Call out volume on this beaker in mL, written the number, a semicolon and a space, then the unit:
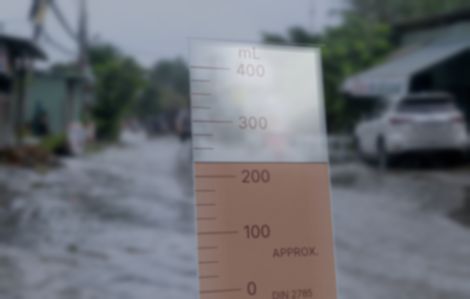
225; mL
